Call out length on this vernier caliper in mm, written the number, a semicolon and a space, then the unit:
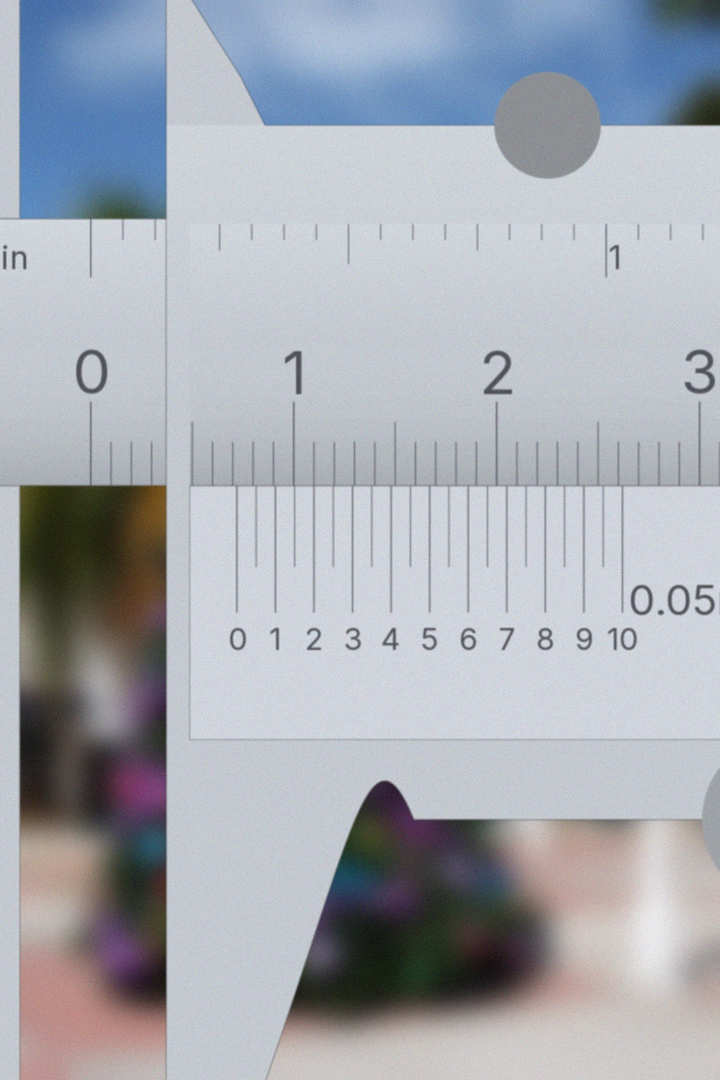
7.2; mm
